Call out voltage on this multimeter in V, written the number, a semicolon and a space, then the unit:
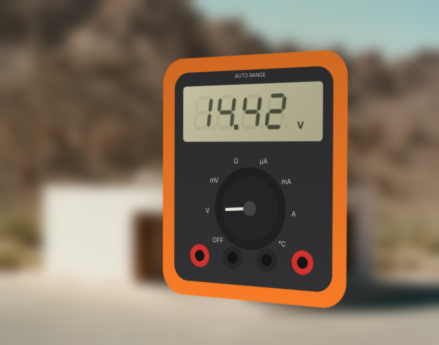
14.42; V
